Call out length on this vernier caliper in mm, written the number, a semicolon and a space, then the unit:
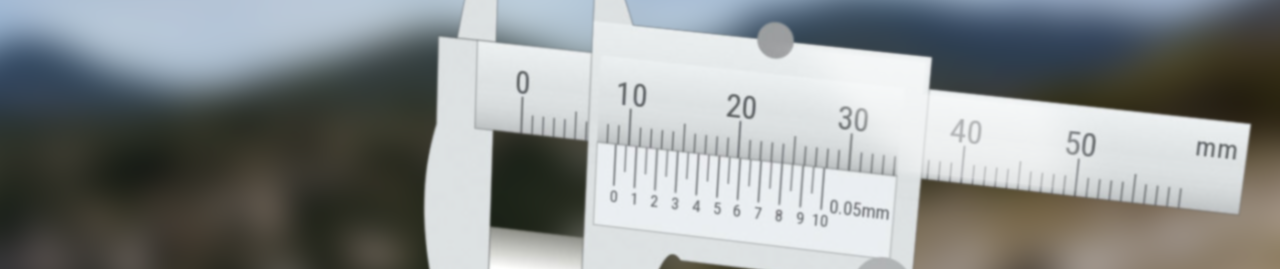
8.8; mm
